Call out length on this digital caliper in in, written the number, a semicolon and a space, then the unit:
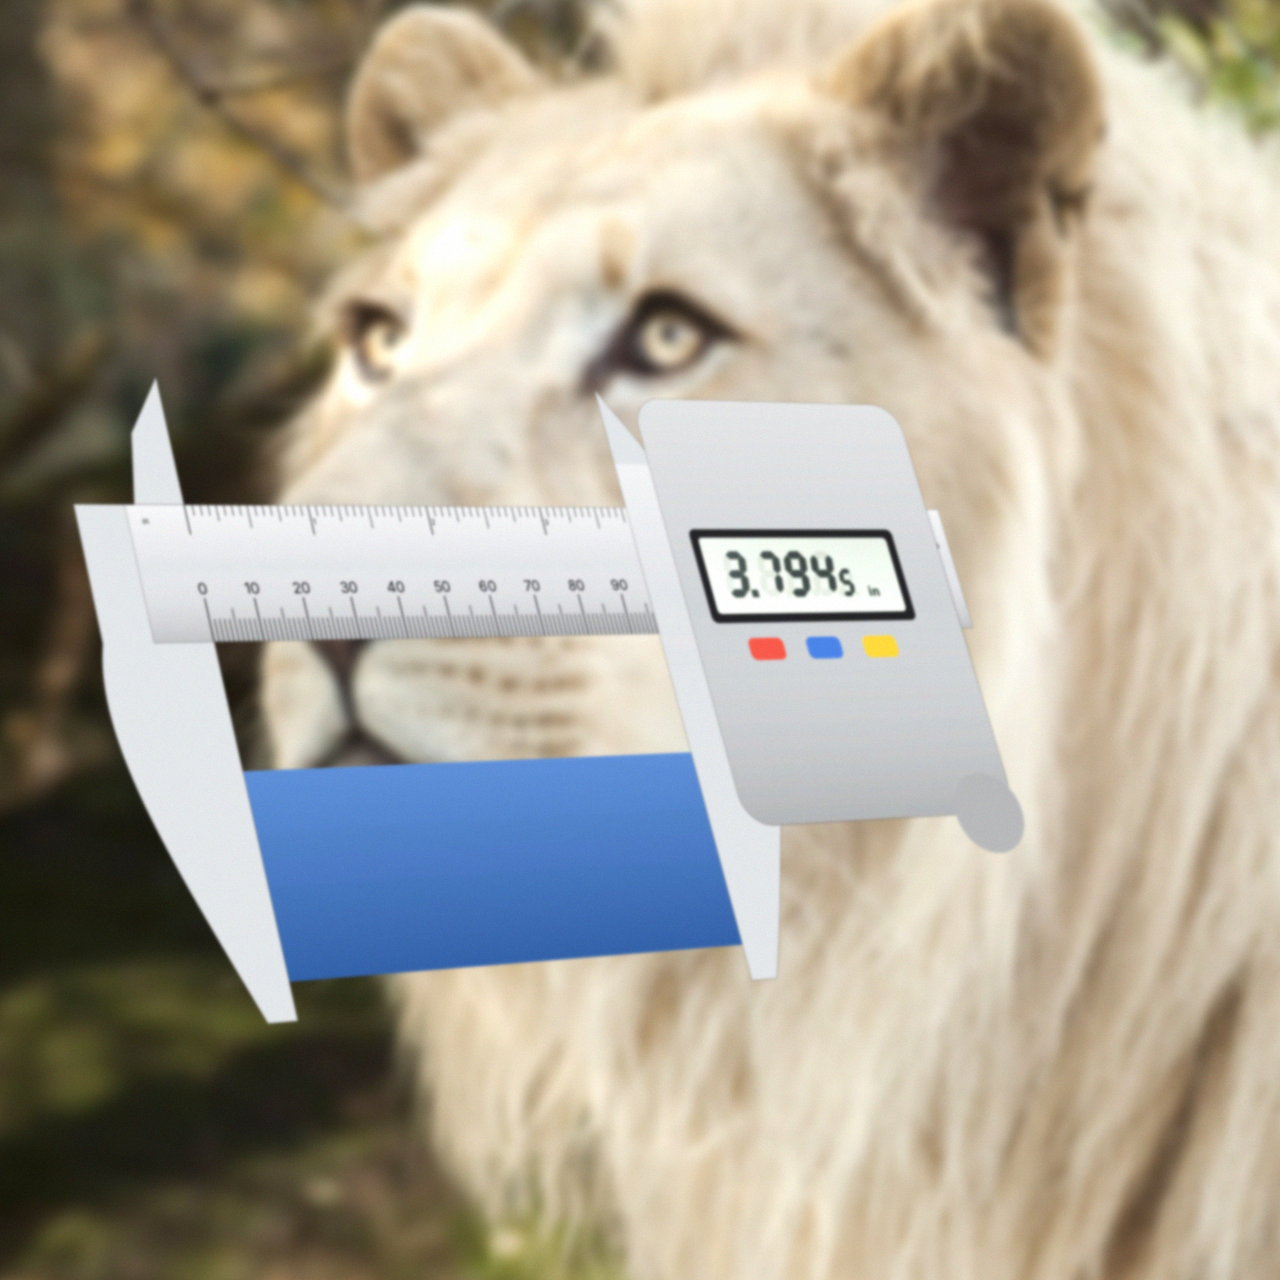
3.7945; in
